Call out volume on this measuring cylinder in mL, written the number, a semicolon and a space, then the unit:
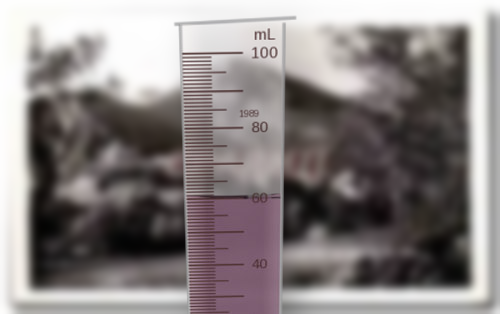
60; mL
